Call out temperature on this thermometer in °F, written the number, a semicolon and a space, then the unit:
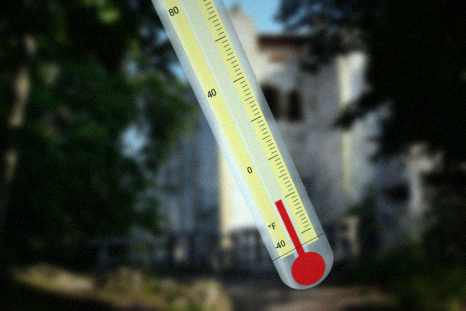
-20; °F
